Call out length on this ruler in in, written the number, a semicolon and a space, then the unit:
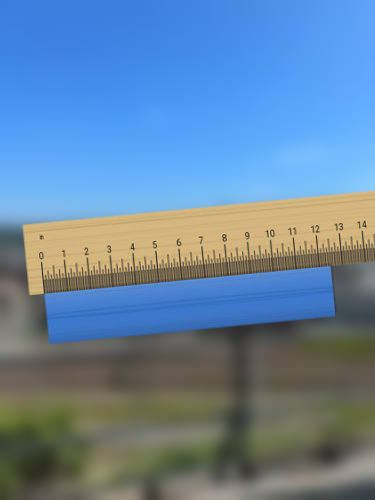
12.5; in
